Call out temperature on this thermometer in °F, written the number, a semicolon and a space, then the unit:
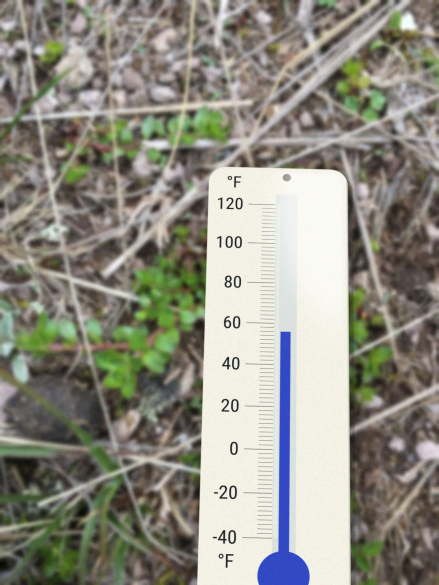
56; °F
